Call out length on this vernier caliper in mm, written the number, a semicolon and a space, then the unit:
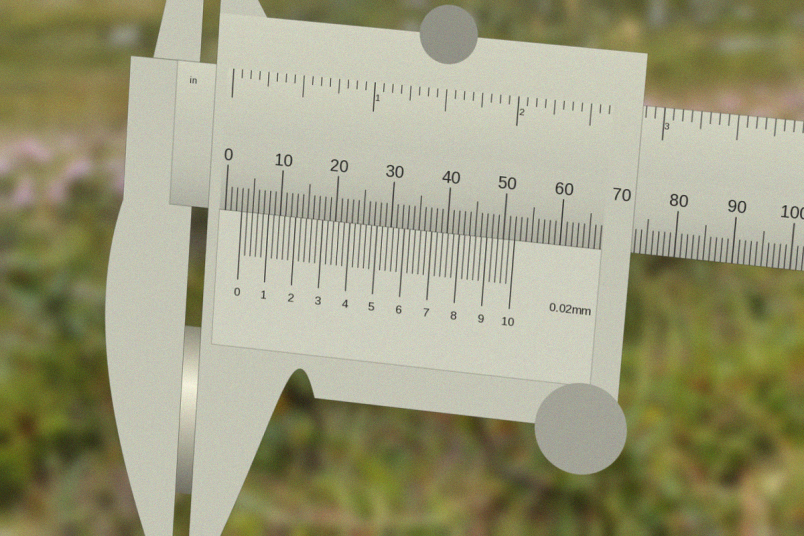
3.0; mm
